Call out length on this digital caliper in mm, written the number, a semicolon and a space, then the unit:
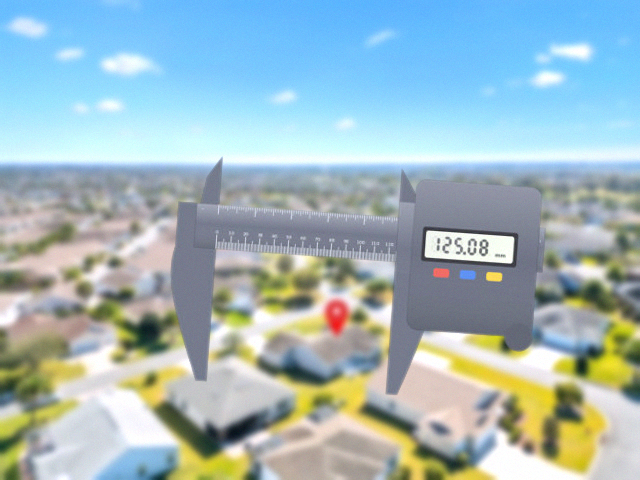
125.08; mm
